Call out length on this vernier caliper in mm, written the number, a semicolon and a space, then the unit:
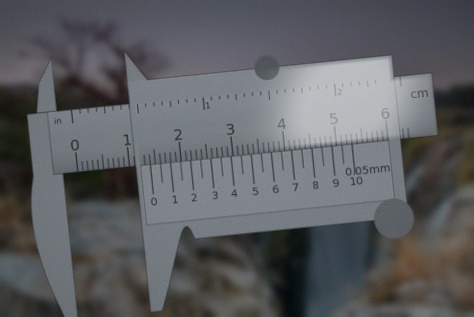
14.0; mm
